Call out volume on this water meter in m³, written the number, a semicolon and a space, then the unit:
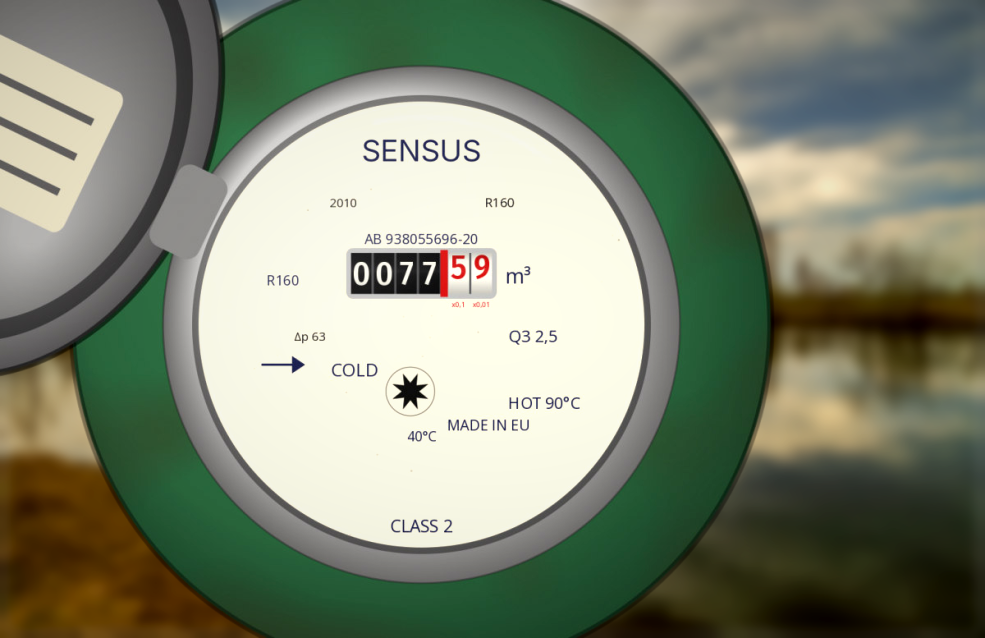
77.59; m³
